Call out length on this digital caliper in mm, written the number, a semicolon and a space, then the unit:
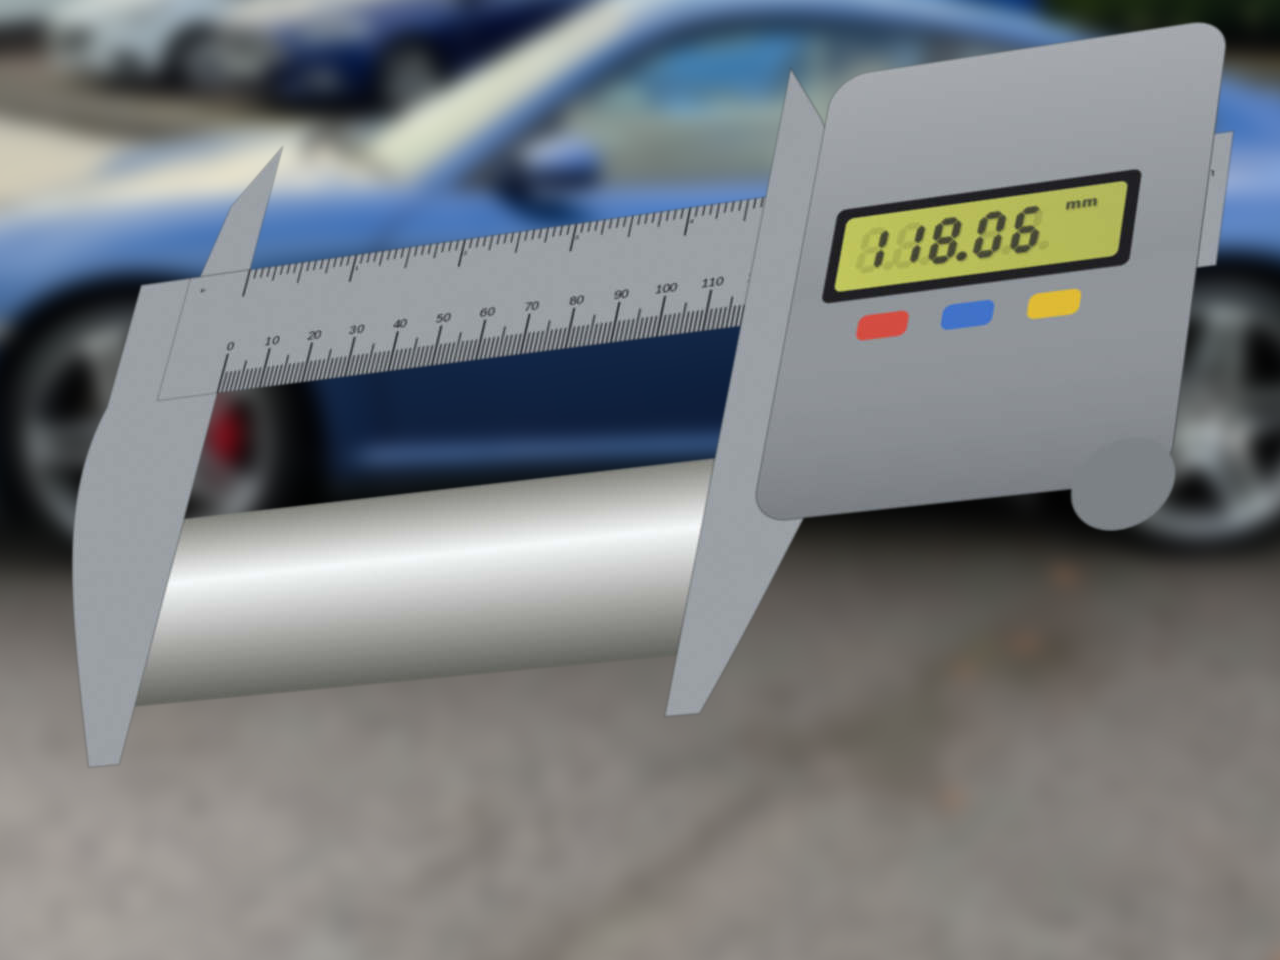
118.06; mm
